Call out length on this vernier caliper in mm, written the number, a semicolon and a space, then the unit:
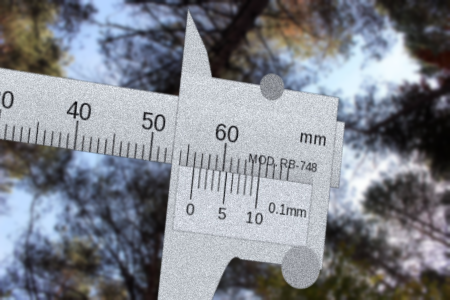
56.0; mm
